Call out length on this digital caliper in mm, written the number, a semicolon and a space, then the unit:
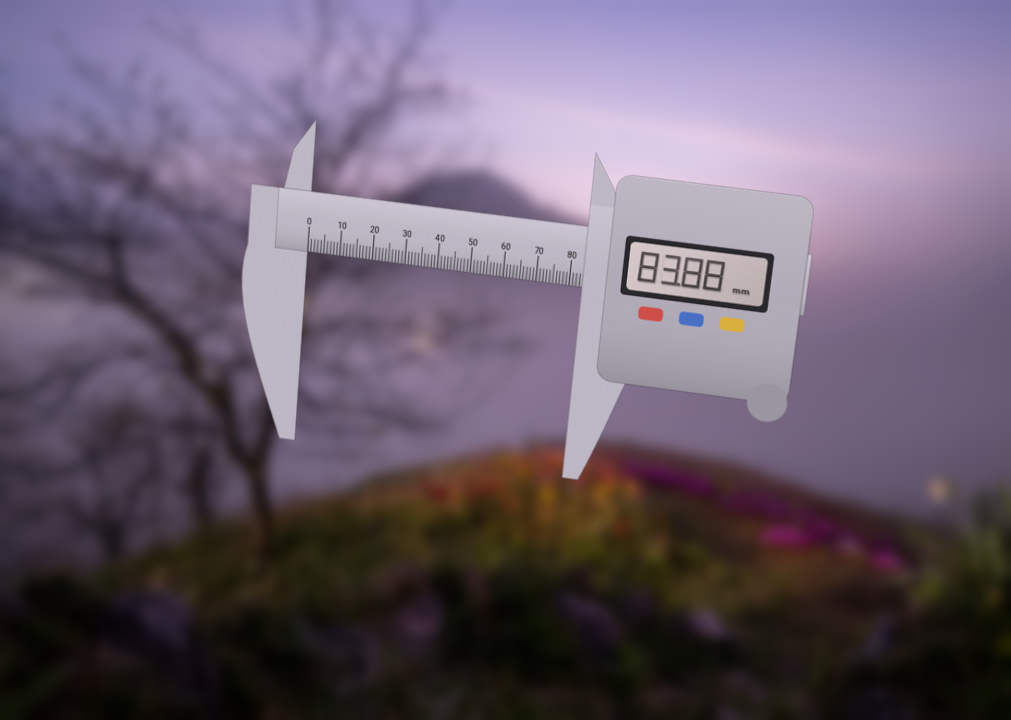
83.88; mm
